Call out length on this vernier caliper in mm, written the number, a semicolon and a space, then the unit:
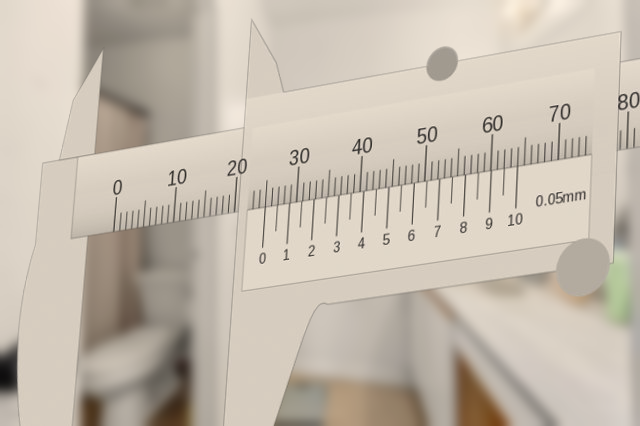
25.0; mm
